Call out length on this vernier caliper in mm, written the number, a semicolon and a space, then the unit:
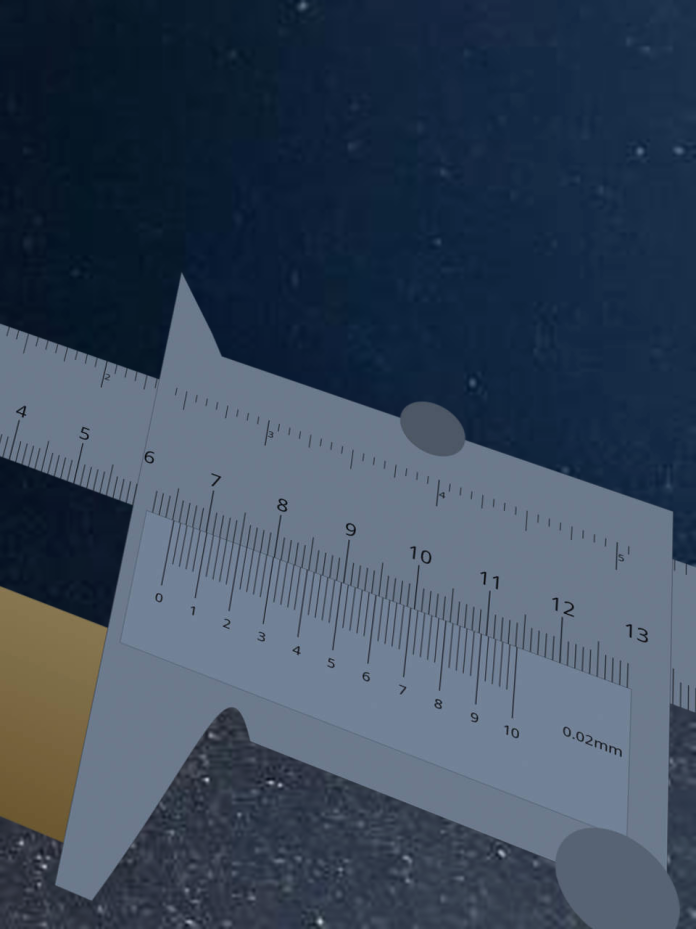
65.2; mm
